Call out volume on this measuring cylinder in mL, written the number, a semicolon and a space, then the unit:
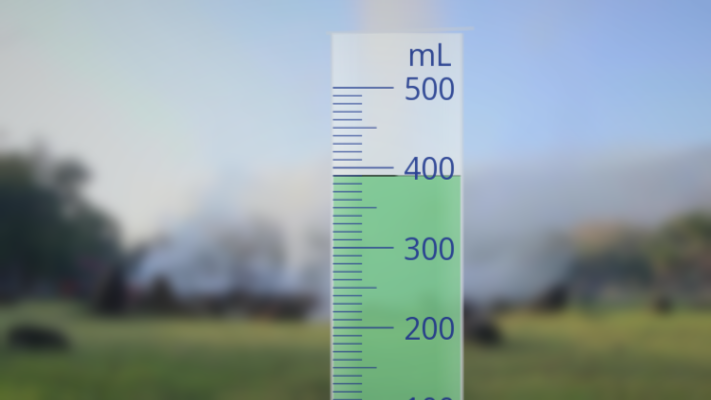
390; mL
